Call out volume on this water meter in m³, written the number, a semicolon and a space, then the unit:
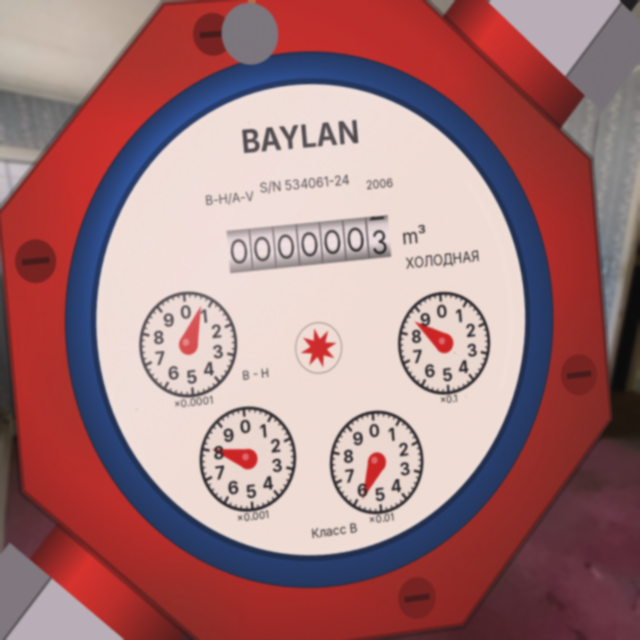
2.8580; m³
